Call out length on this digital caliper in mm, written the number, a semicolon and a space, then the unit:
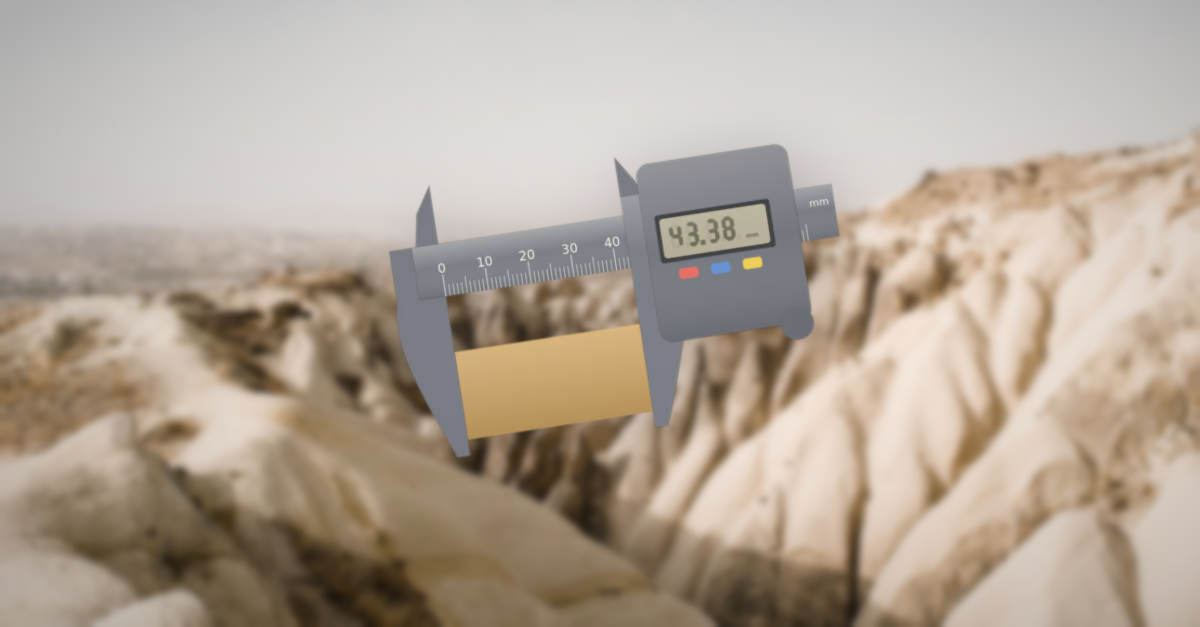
43.38; mm
